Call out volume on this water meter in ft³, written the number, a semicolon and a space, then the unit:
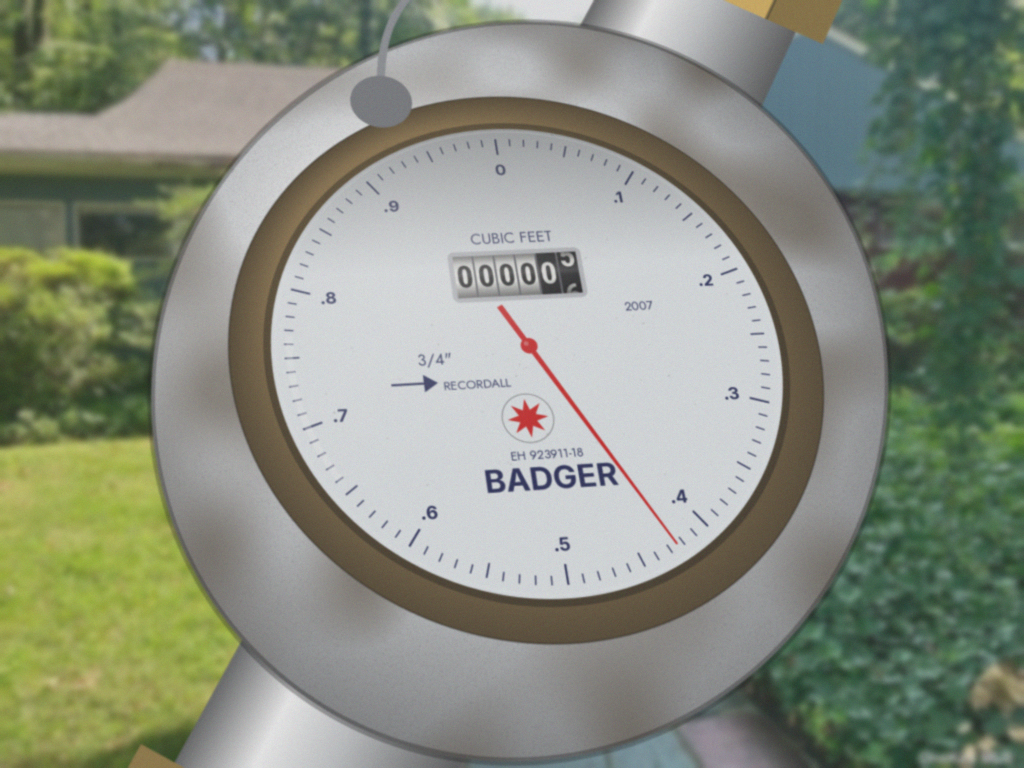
5.42; ft³
